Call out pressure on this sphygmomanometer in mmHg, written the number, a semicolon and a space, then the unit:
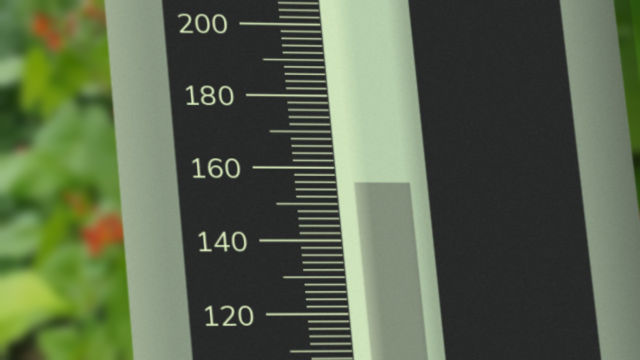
156; mmHg
